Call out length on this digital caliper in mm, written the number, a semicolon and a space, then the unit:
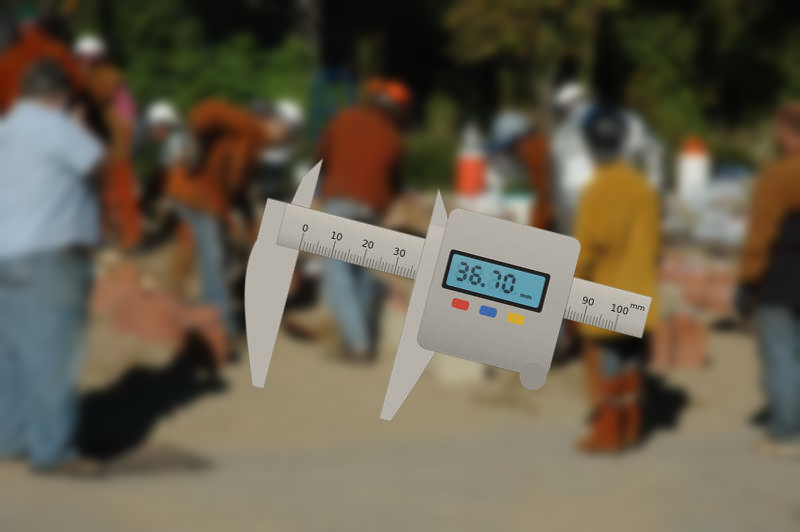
36.70; mm
